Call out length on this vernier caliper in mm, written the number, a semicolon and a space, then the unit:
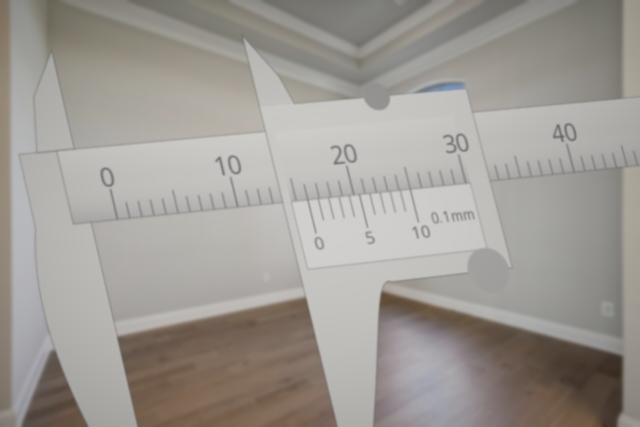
16.0; mm
